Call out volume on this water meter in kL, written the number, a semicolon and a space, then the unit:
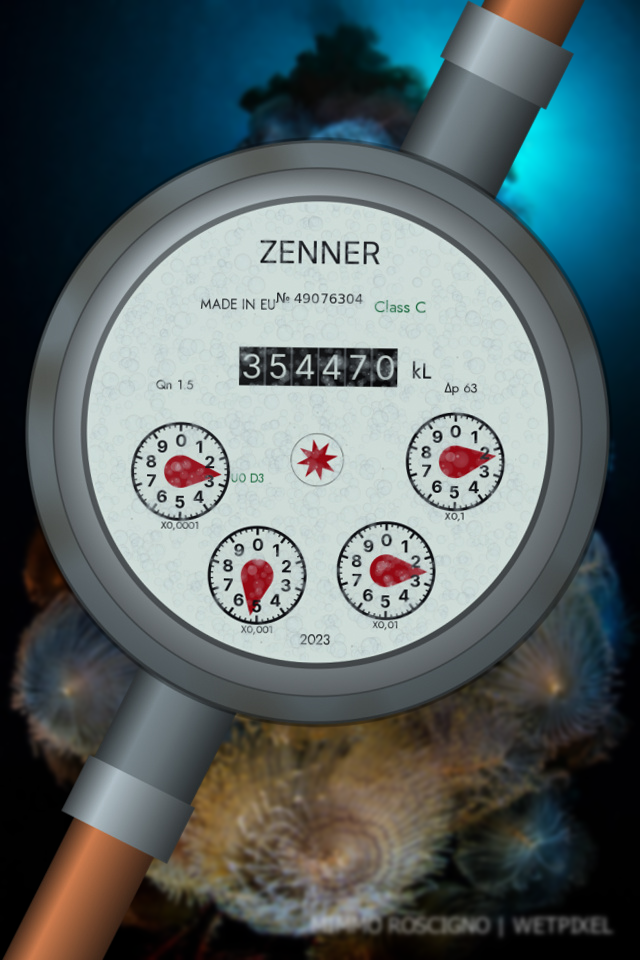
354470.2252; kL
